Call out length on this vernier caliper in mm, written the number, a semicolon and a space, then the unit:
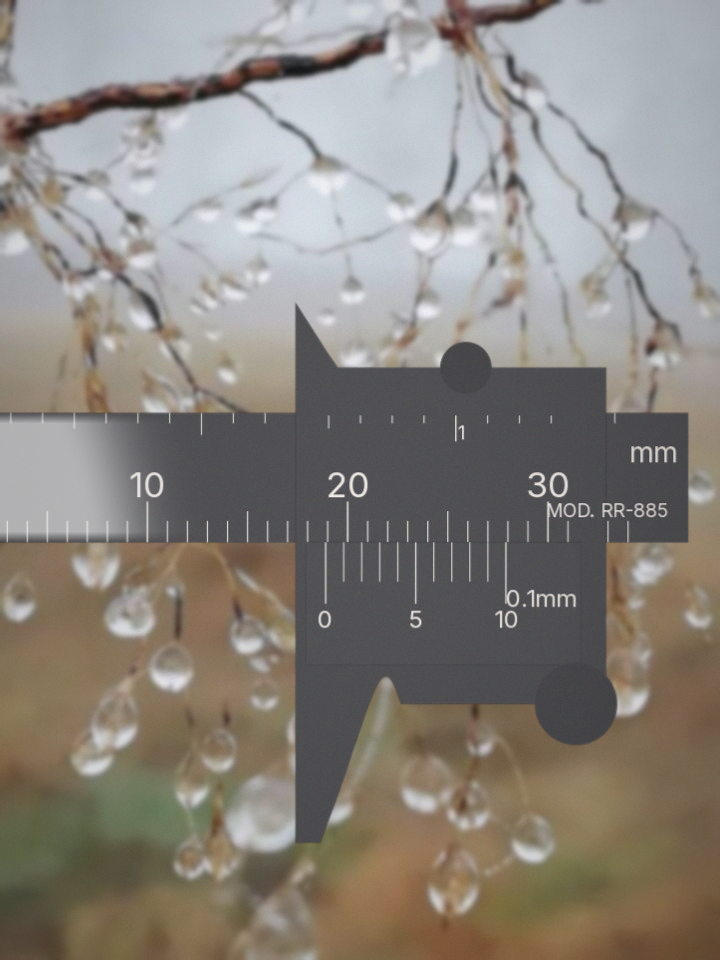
18.9; mm
